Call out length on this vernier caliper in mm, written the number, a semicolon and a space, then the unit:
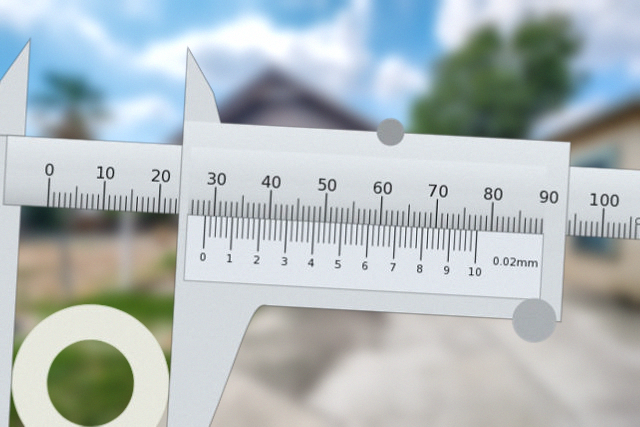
28.4; mm
